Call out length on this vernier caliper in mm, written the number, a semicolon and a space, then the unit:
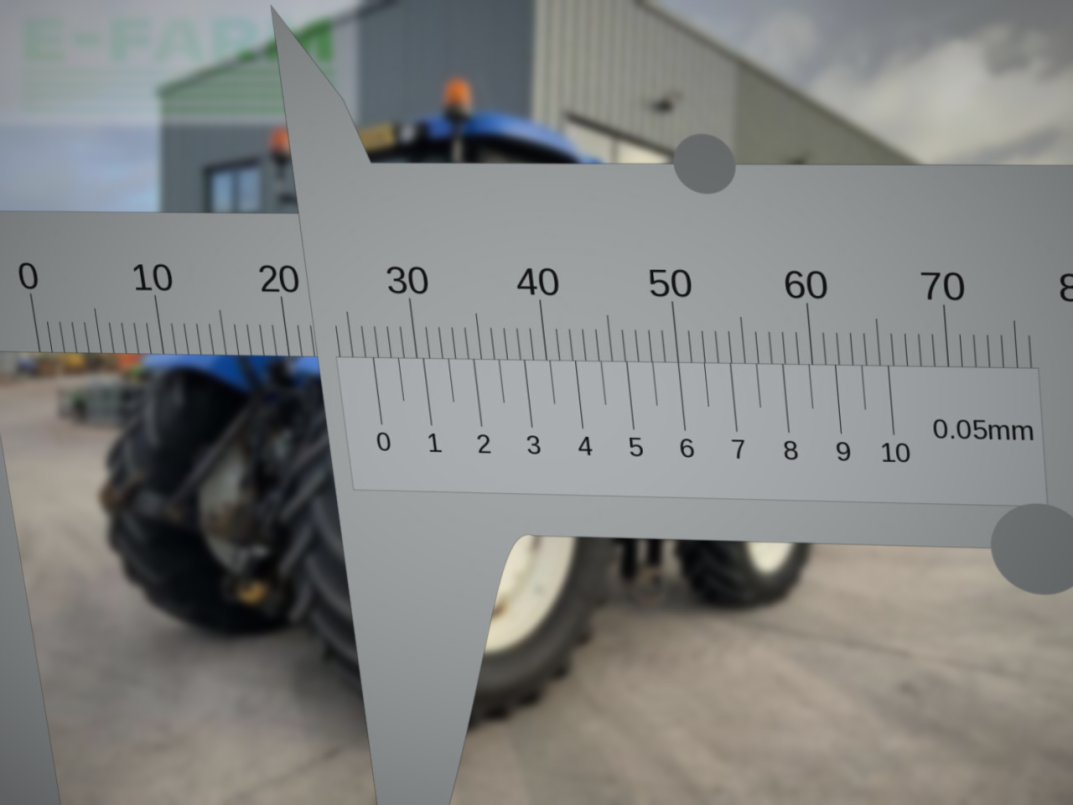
26.6; mm
